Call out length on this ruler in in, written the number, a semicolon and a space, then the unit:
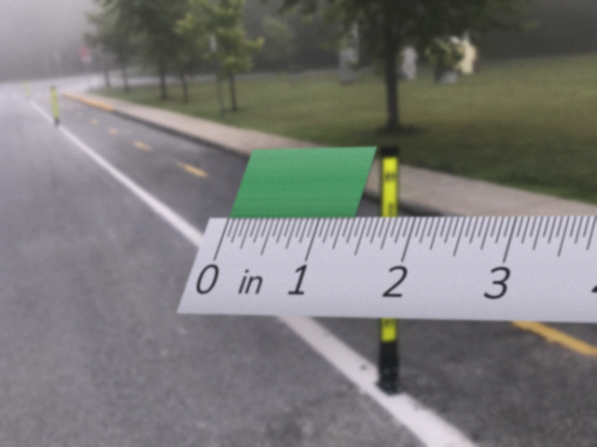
1.375; in
